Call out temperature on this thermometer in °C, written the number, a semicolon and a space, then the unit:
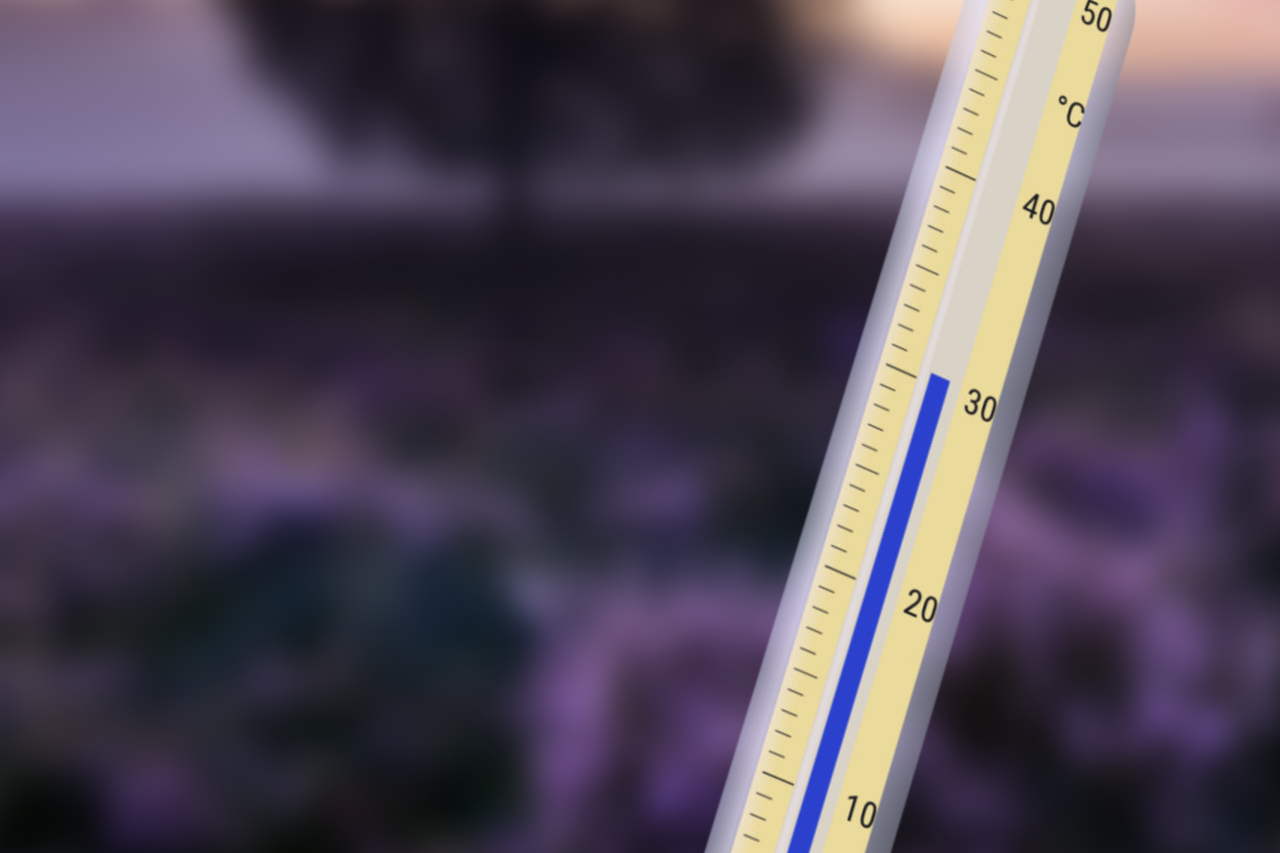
30.5; °C
